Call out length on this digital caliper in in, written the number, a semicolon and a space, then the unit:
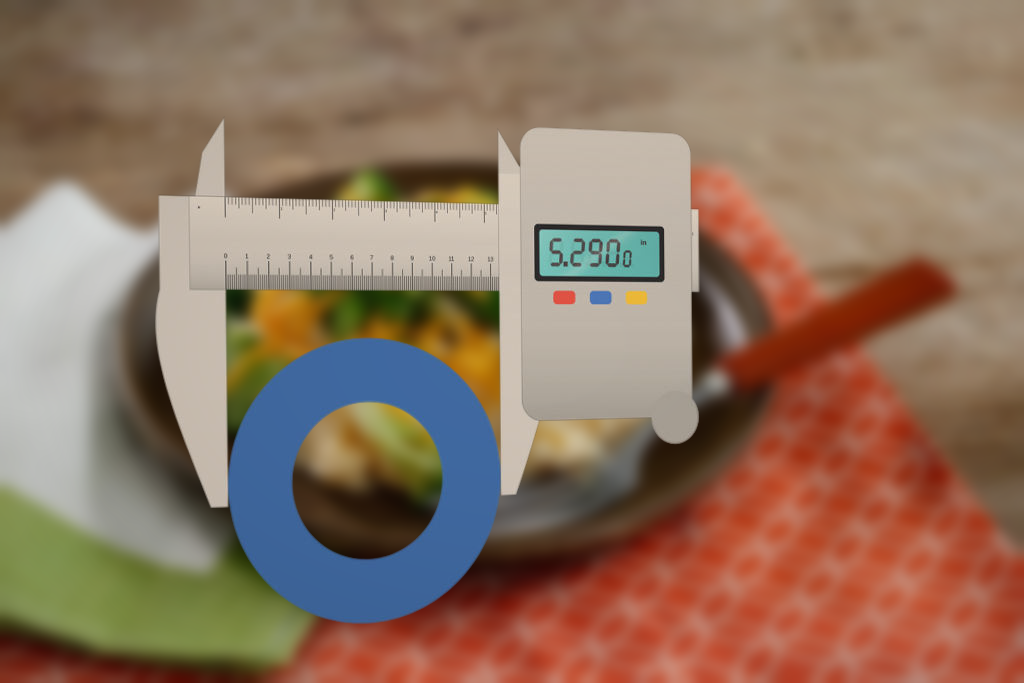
5.2900; in
